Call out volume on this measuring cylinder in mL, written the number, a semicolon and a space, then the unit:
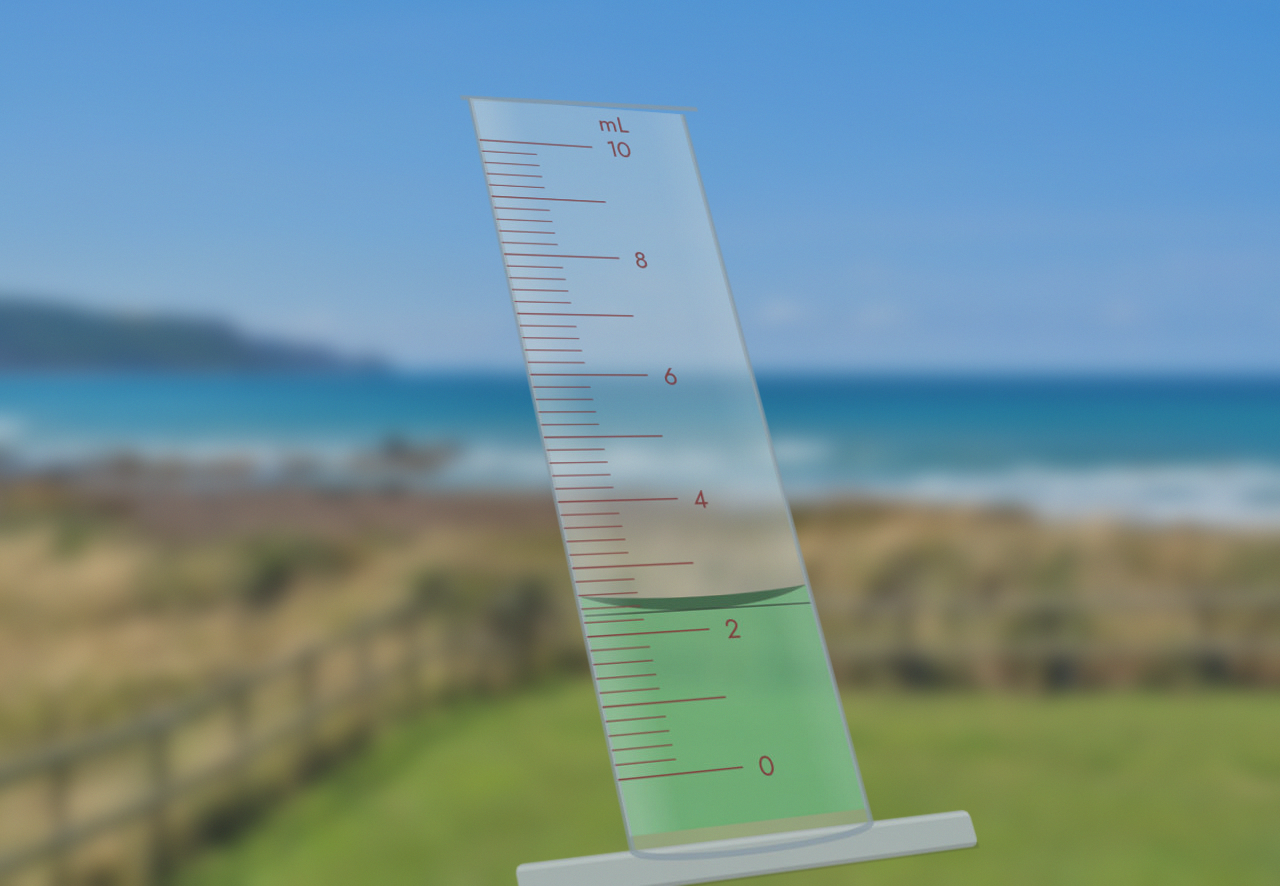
2.3; mL
